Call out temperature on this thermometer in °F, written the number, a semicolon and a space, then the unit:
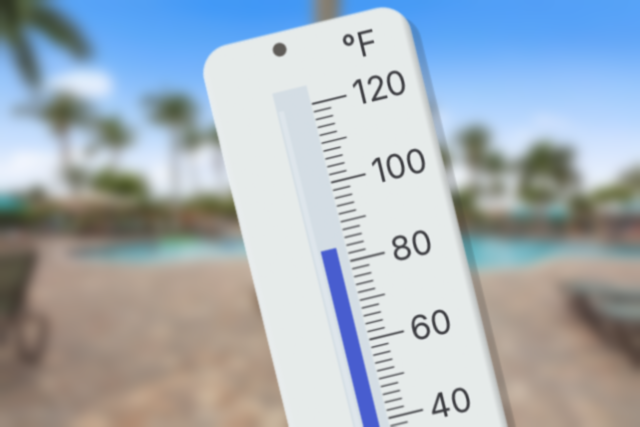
84; °F
